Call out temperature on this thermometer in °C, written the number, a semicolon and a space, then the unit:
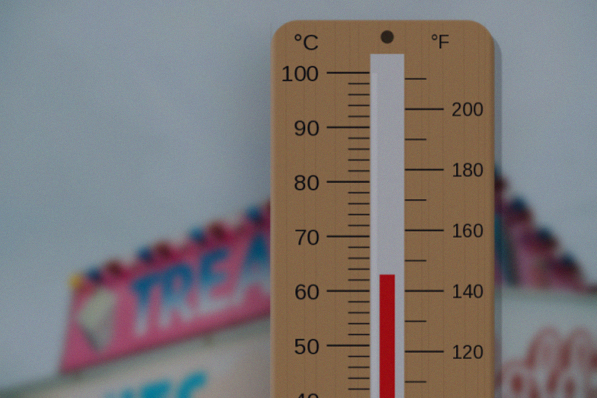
63; °C
